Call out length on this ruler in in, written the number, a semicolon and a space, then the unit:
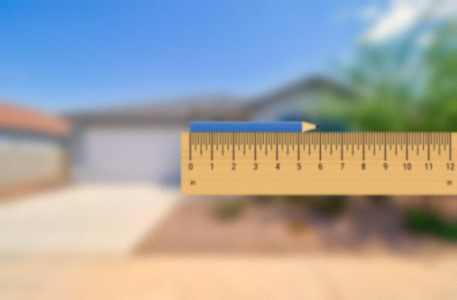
6; in
